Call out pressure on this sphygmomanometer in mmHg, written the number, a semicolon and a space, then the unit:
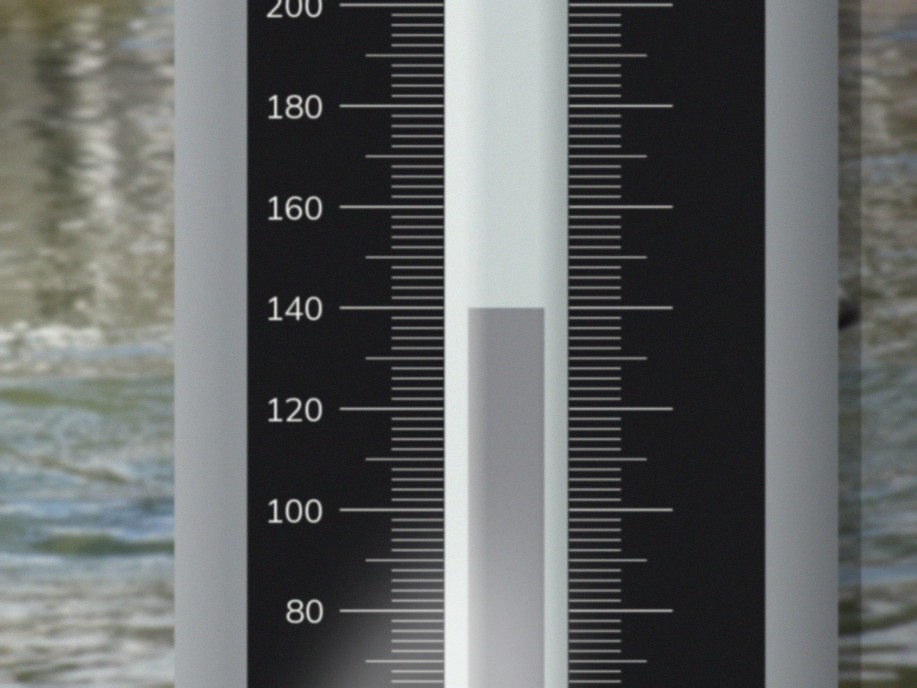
140; mmHg
